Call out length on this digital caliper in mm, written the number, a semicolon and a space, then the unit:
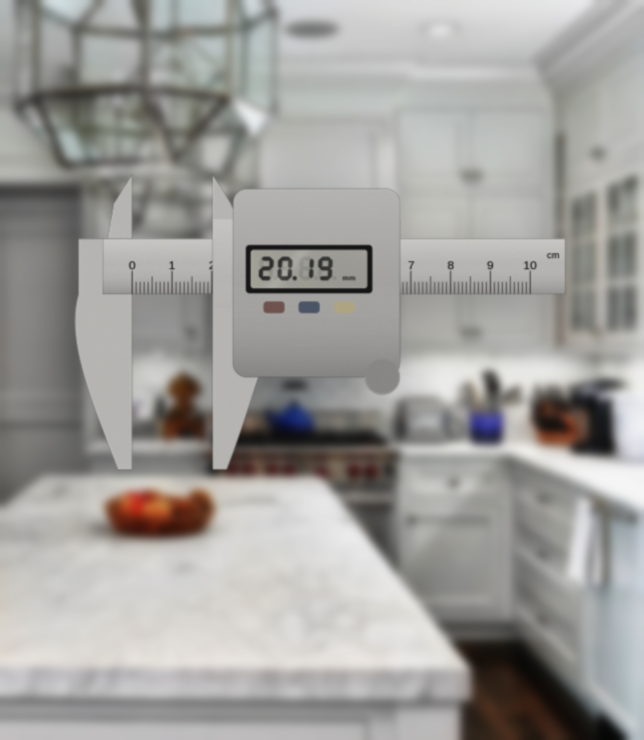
20.19; mm
